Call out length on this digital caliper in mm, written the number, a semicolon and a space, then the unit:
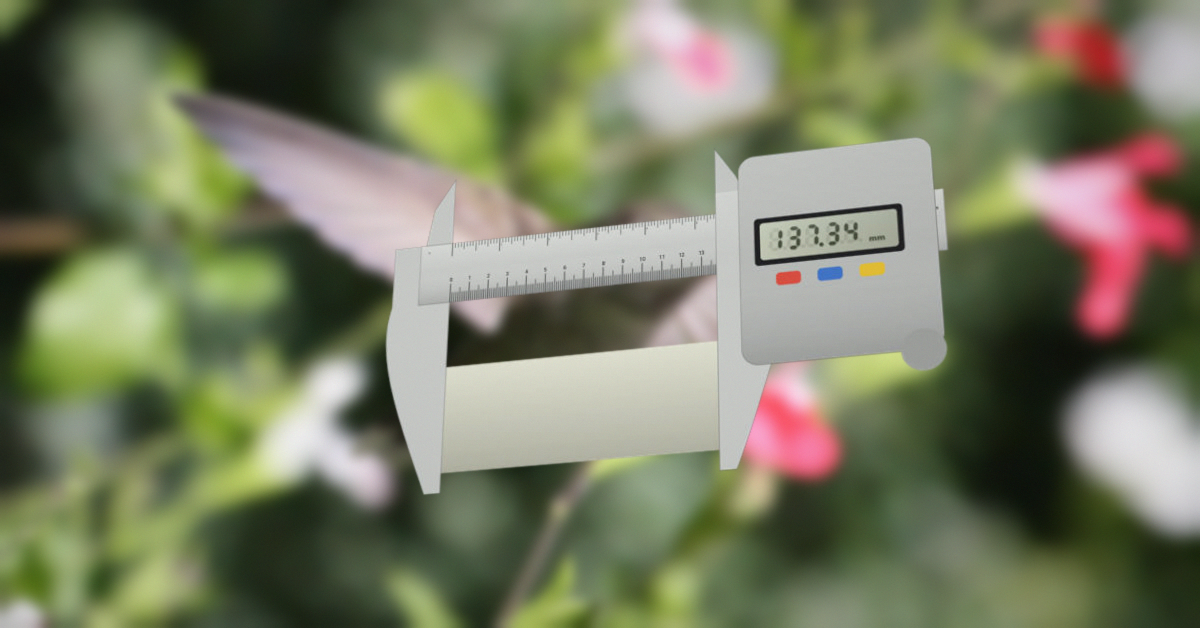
137.34; mm
